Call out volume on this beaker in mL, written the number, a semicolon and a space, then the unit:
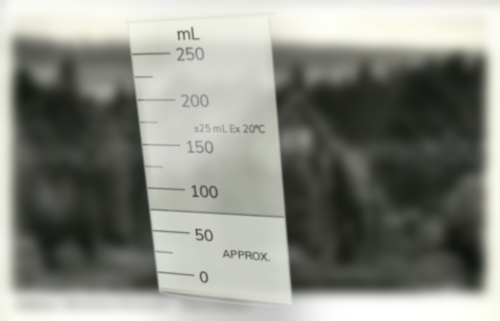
75; mL
